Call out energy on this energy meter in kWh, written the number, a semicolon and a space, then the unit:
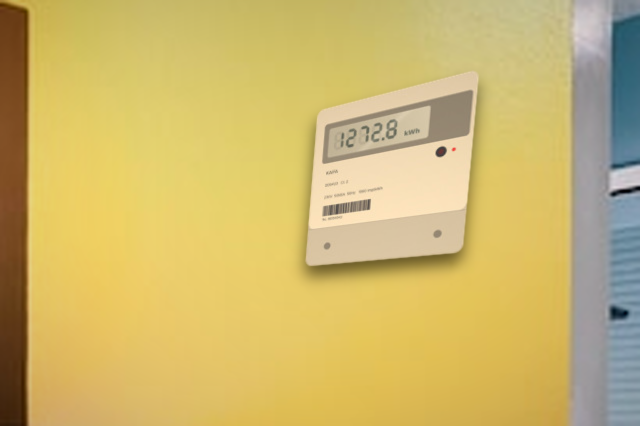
1272.8; kWh
